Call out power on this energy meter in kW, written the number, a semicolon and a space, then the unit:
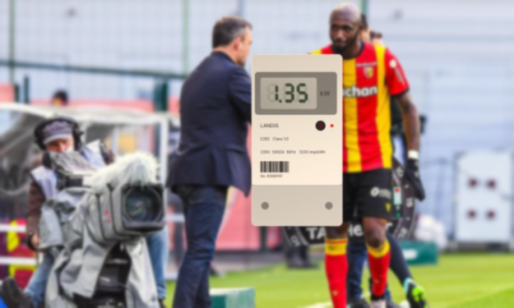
1.35; kW
